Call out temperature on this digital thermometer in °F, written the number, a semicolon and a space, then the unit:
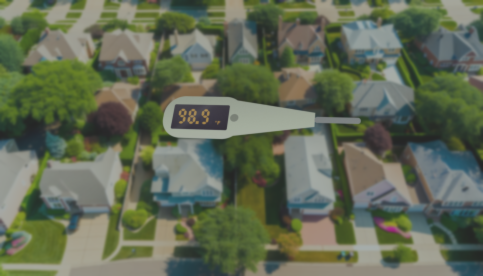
98.9; °F
